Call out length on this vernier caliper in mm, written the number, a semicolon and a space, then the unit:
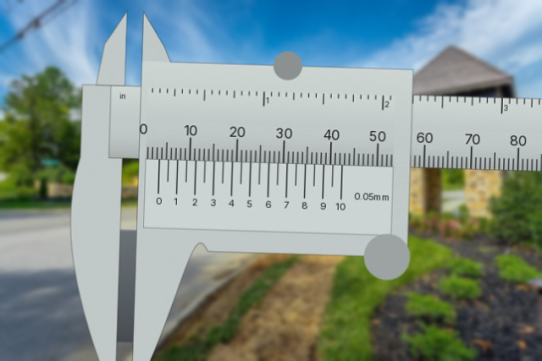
3.5; mm
